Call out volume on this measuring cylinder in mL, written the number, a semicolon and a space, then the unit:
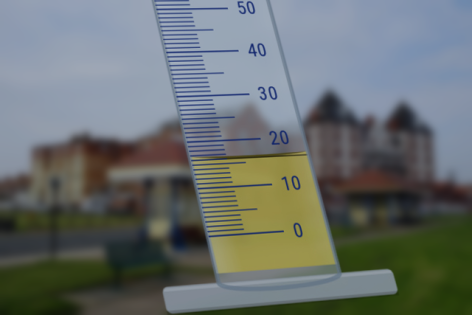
16; mL
